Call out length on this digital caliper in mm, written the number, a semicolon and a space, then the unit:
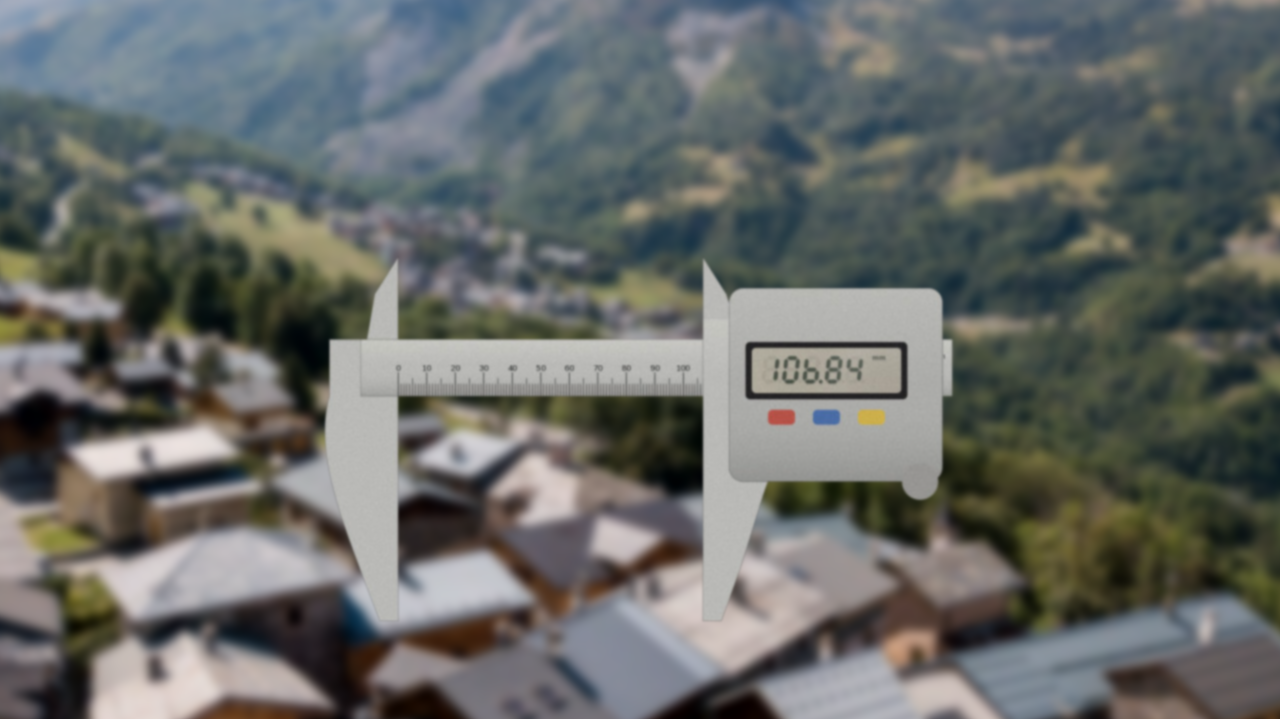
106.84; mm
